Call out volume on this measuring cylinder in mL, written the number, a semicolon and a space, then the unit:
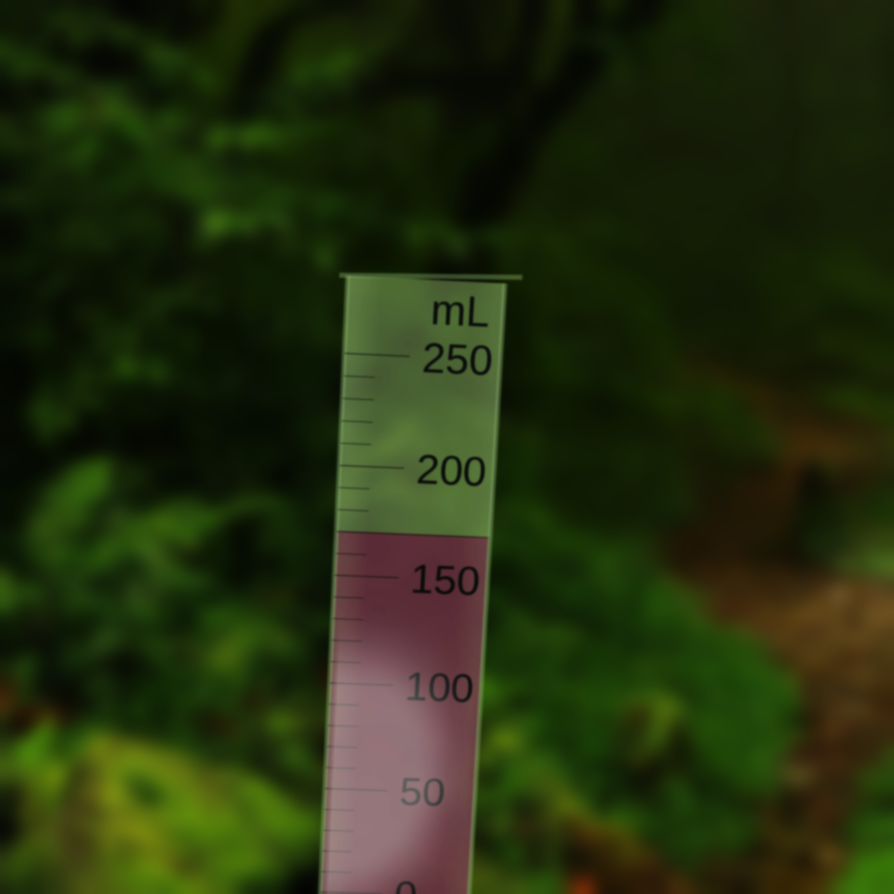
170; mL
